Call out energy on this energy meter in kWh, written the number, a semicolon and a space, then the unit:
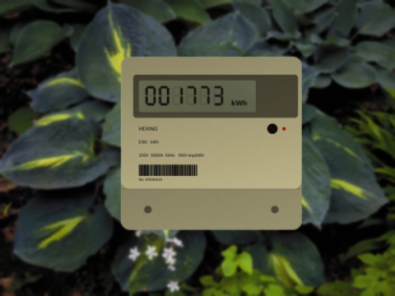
1773; kWh
